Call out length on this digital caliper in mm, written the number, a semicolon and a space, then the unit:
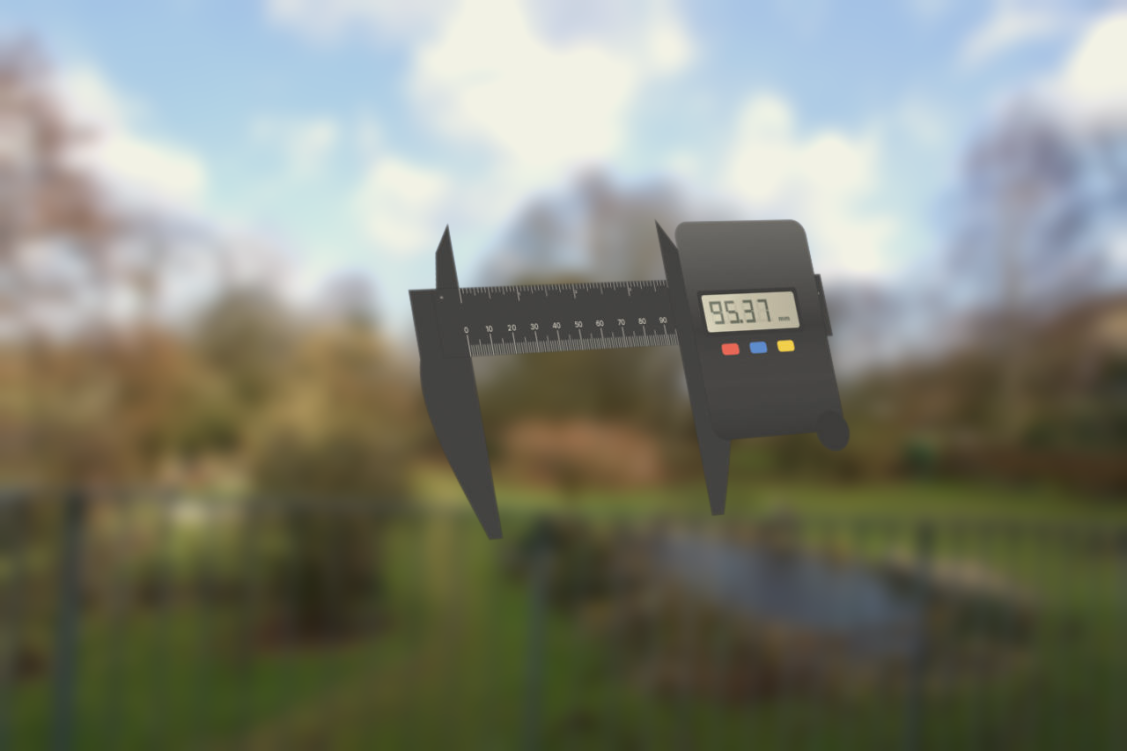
95.37; mm
